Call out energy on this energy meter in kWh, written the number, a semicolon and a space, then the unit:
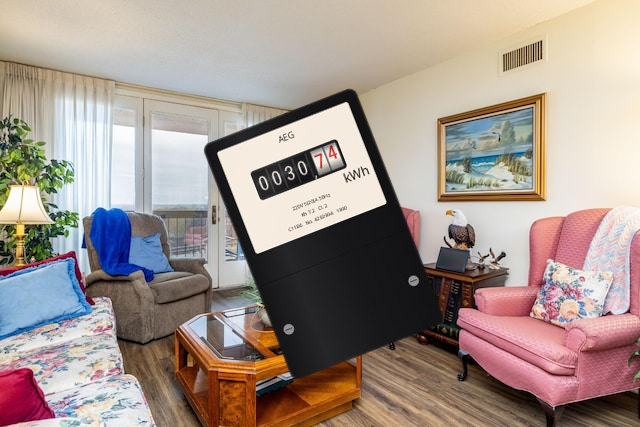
30.74; kWh
